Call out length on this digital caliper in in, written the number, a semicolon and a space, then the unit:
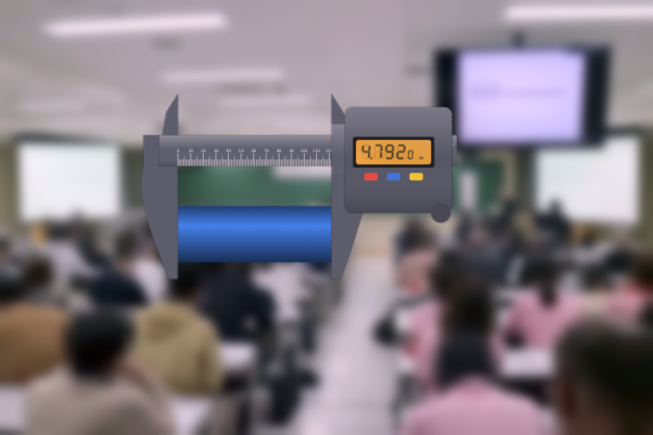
4.7920; in
